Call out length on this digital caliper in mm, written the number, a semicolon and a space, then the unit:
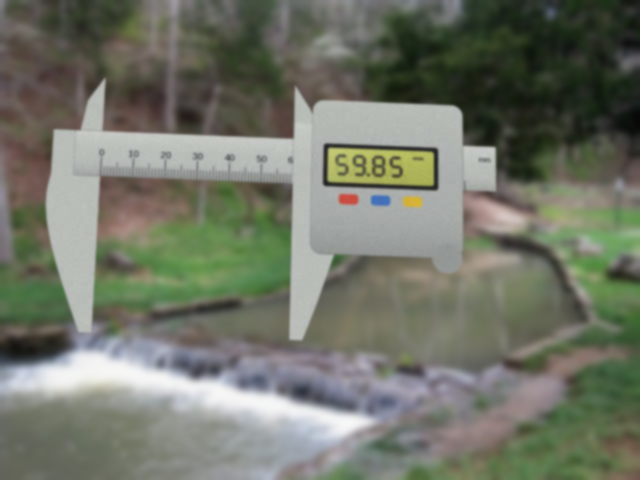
59.85; mm
